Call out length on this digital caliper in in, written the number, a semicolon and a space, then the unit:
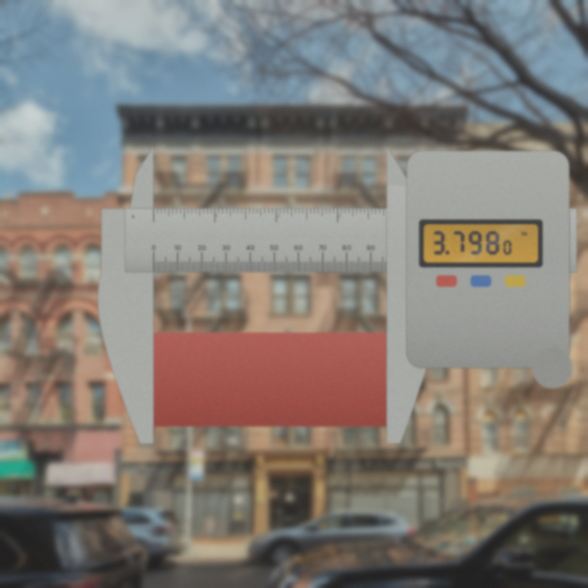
3.7980; in
